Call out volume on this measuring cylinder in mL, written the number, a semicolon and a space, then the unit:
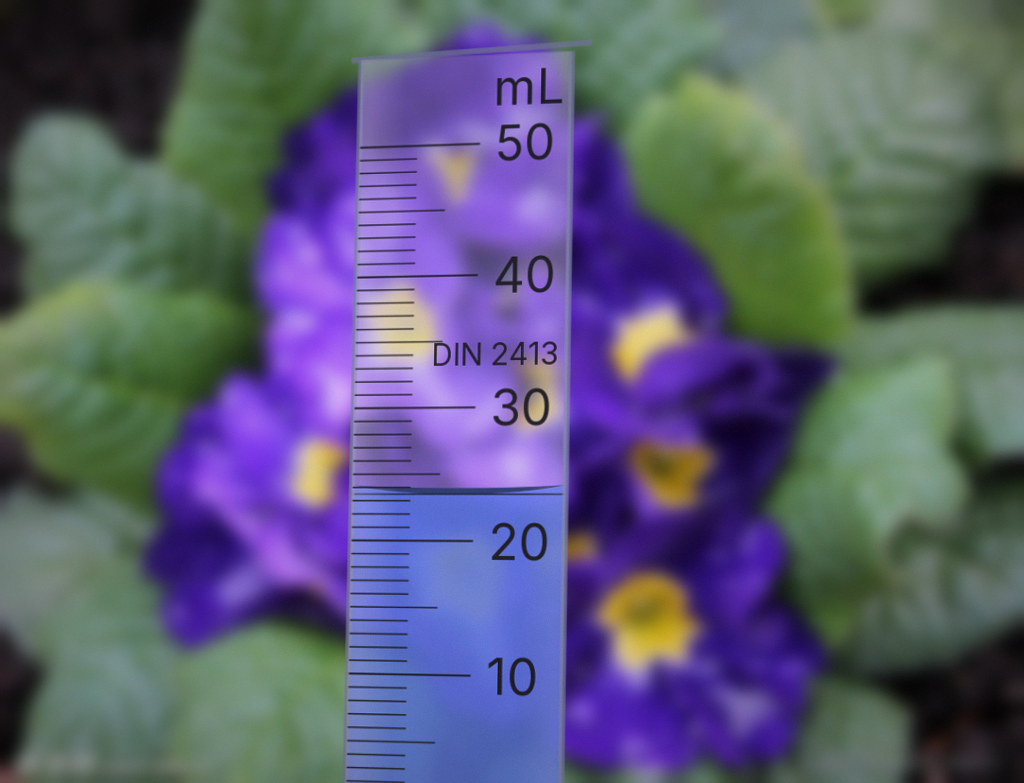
23.5; mL
